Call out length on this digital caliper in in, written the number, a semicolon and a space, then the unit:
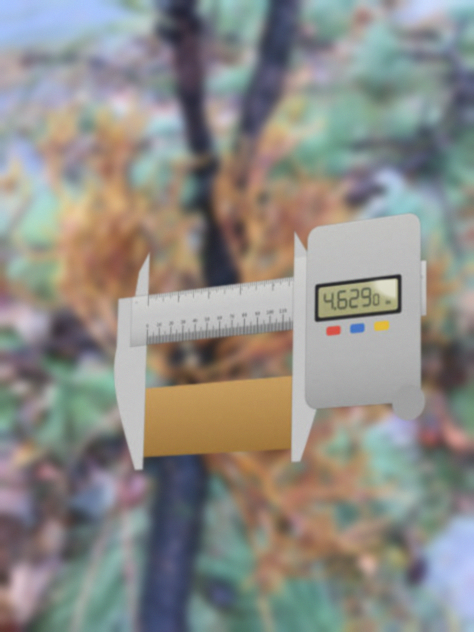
4.6290; in
